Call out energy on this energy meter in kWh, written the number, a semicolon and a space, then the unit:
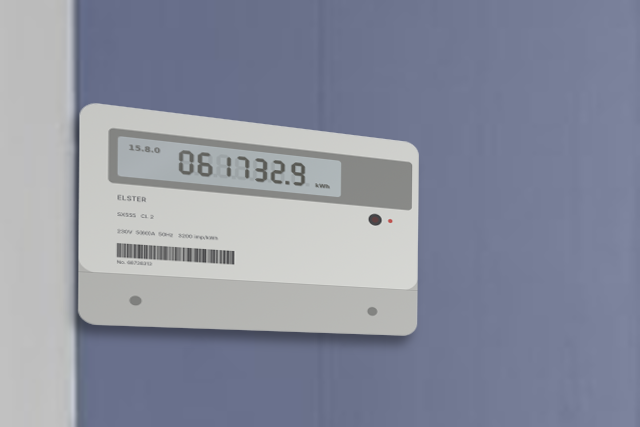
61732.9; kWh
